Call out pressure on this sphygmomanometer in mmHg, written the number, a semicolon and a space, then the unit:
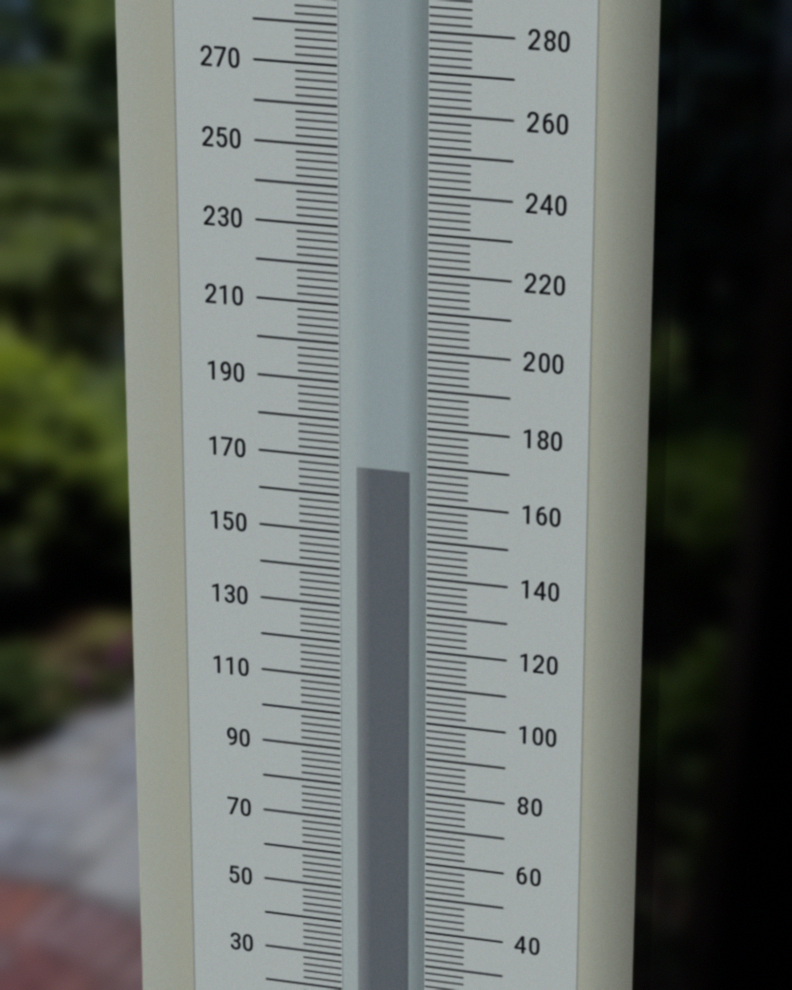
168; mmHg
